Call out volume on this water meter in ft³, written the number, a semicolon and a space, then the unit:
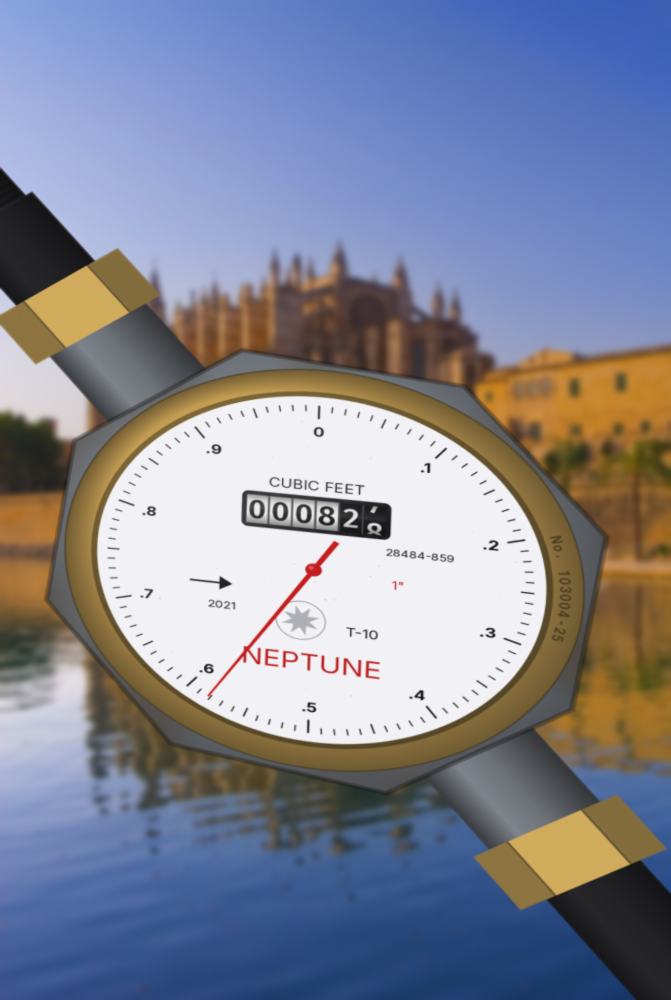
827.58; ft³
